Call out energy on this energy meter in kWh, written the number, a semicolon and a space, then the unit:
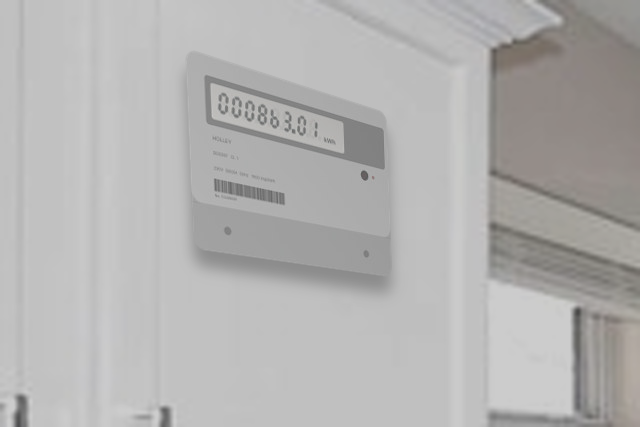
863.01; kWh
